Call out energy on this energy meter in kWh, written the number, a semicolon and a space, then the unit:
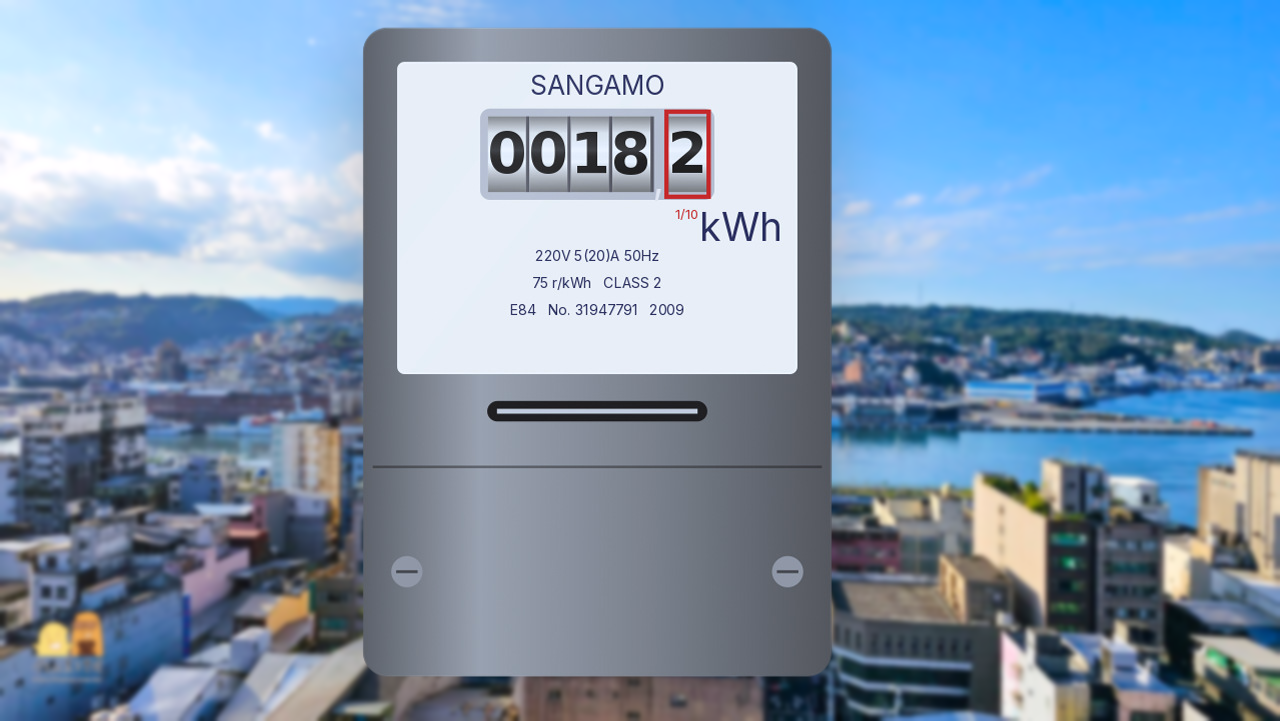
18.2; kWh
